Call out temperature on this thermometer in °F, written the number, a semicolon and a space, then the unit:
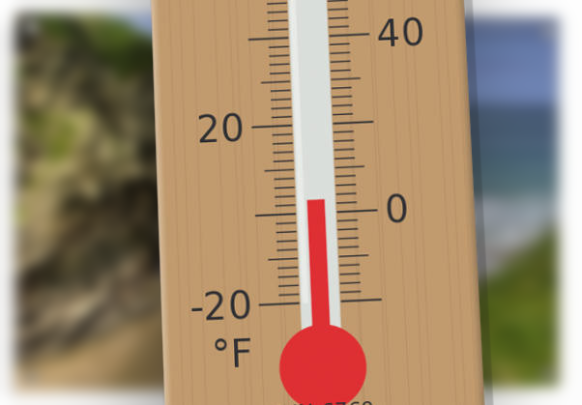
3; °F
